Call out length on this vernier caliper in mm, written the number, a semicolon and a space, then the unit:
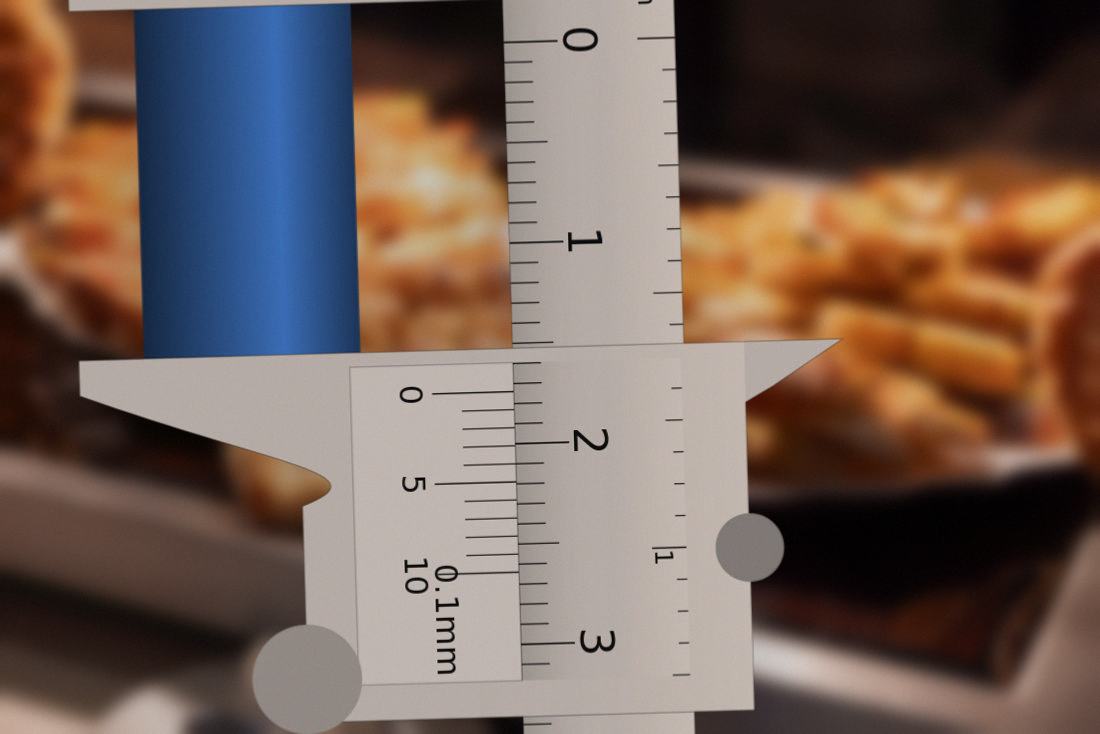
17.4; mm
